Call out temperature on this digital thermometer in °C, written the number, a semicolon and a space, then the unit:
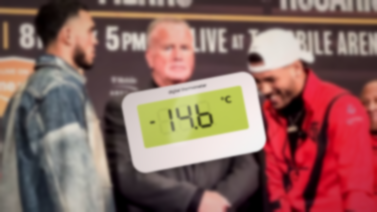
-14.6; °C
